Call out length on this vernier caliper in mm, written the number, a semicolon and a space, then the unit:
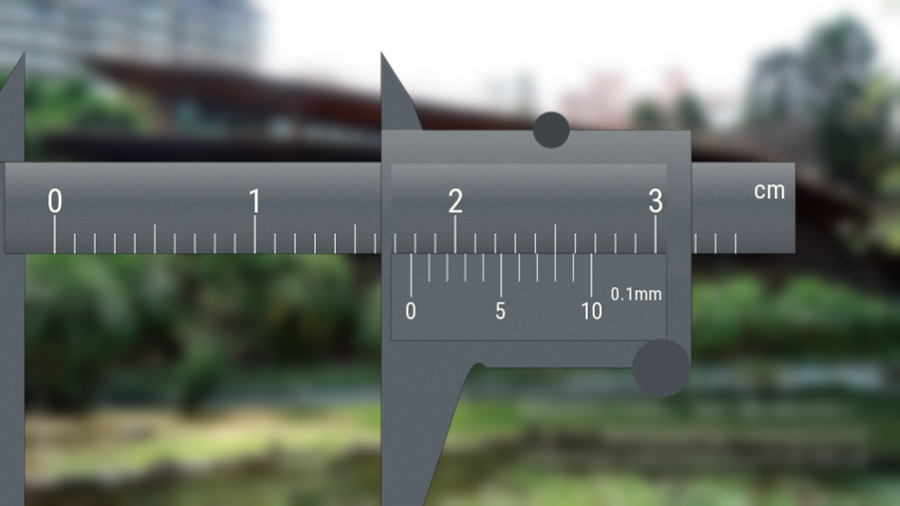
17.8; mm
